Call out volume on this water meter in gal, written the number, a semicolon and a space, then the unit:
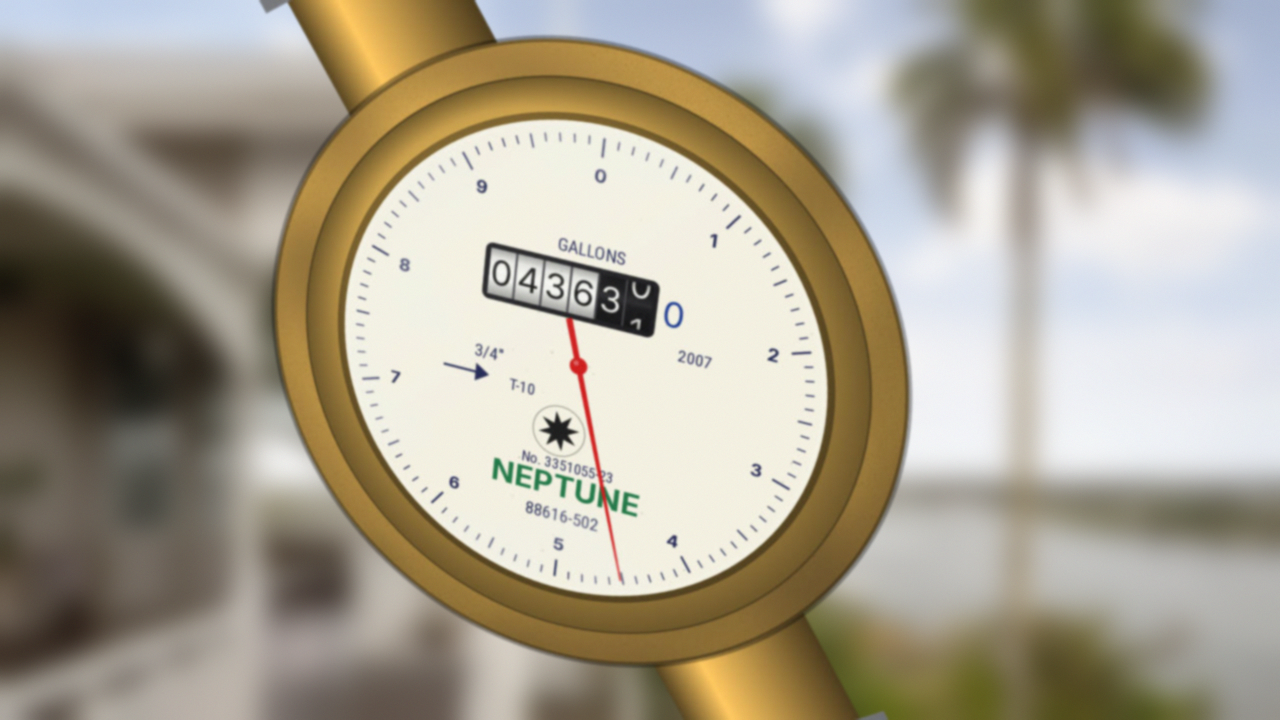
436304.5; gal
